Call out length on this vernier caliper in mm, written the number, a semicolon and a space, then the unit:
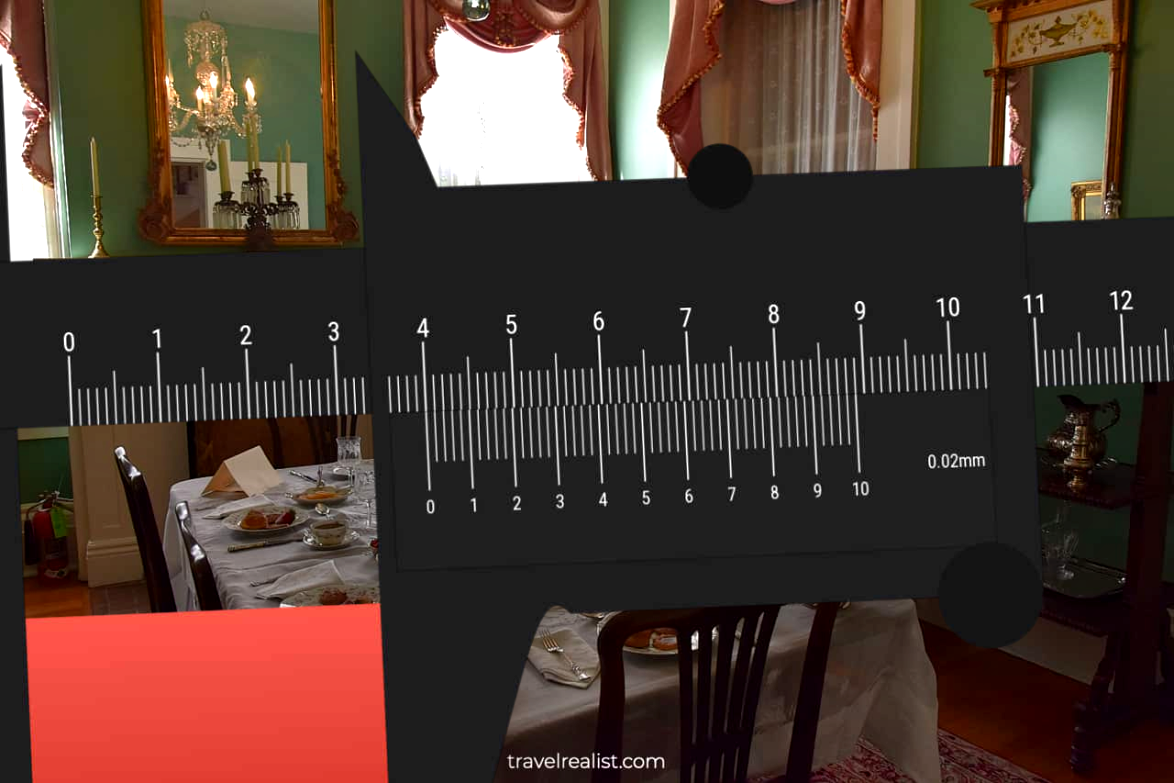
40.0; mm
